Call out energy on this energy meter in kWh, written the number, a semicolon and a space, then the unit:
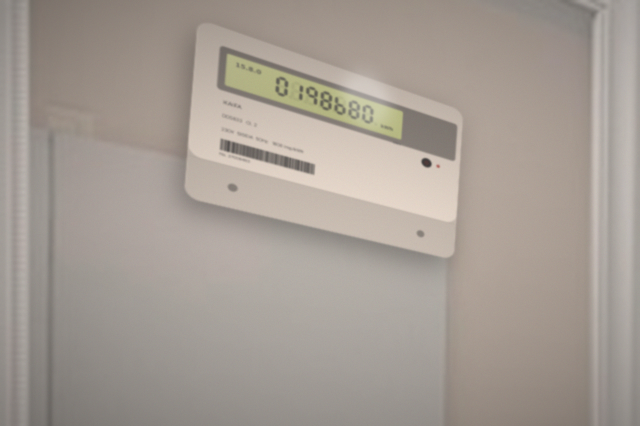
198680; kWh
